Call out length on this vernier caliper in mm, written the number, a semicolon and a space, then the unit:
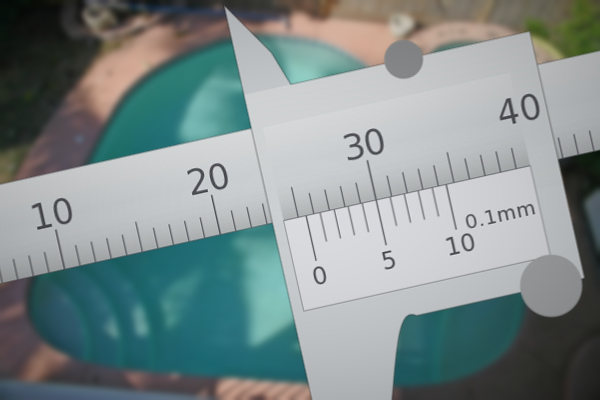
25.5; mm
